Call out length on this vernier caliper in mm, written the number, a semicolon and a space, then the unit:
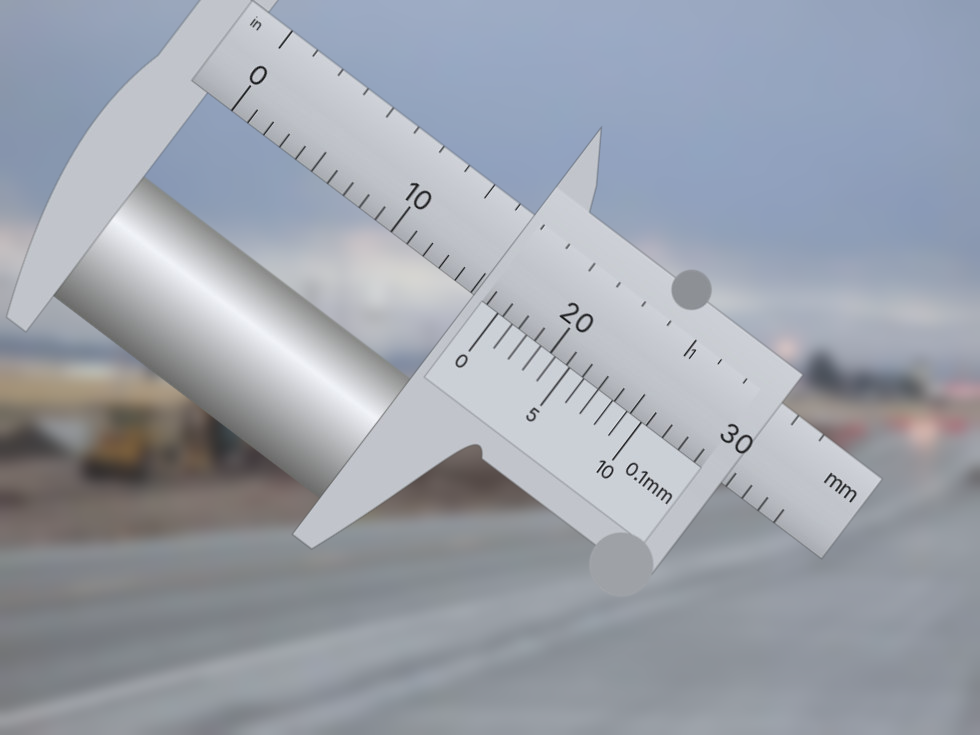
16.7; mm
